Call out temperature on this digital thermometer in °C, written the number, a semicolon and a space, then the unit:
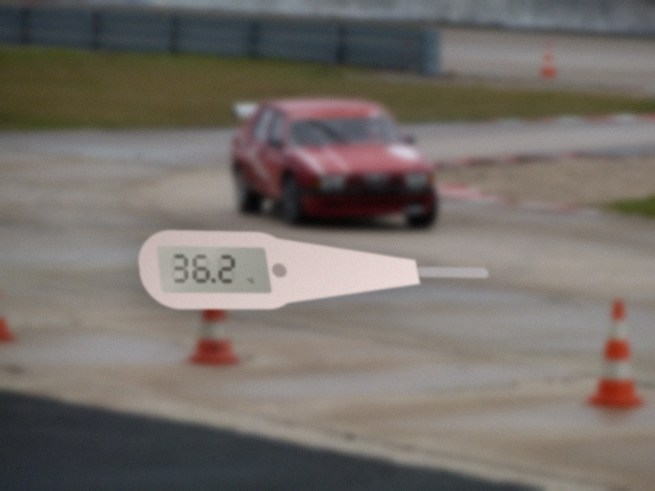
36.2; °C
